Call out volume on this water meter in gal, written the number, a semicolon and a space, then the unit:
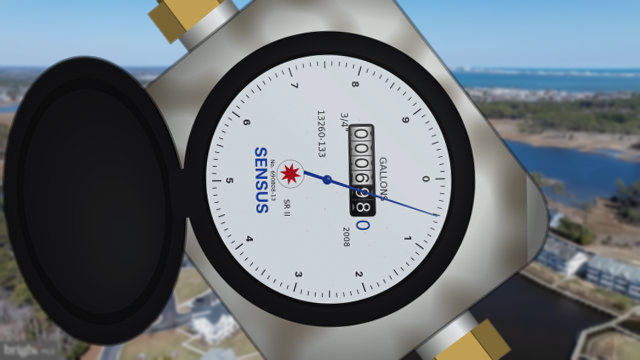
6980.5; gal
